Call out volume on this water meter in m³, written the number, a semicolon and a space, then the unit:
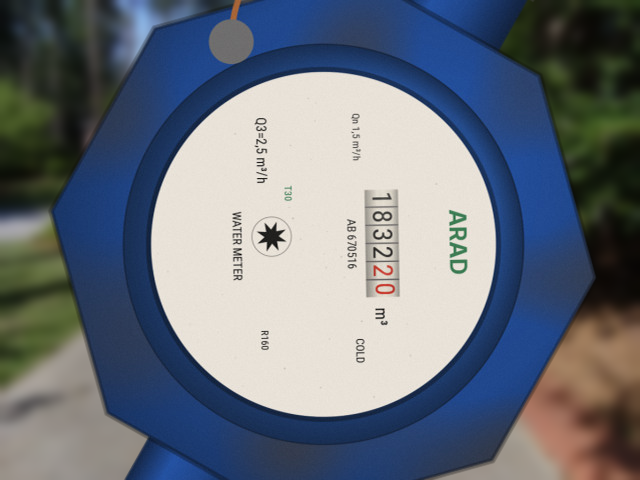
1832.20; m³
